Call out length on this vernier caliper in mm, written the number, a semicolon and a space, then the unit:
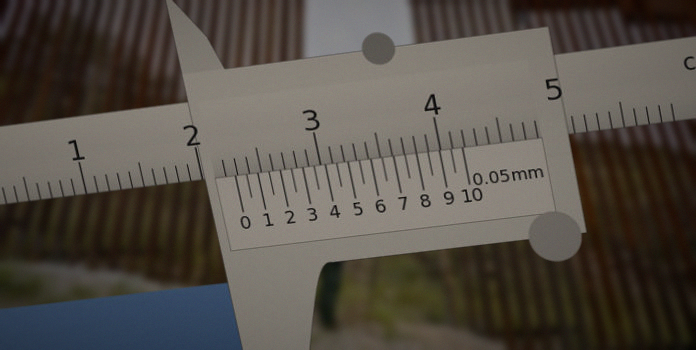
22.8; mm
